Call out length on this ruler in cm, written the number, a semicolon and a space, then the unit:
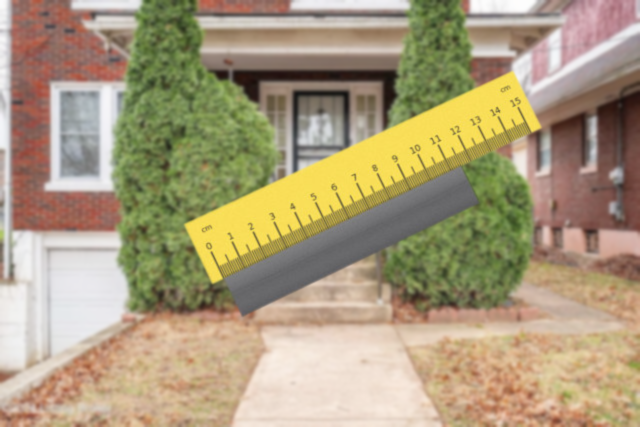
11.5; cm
